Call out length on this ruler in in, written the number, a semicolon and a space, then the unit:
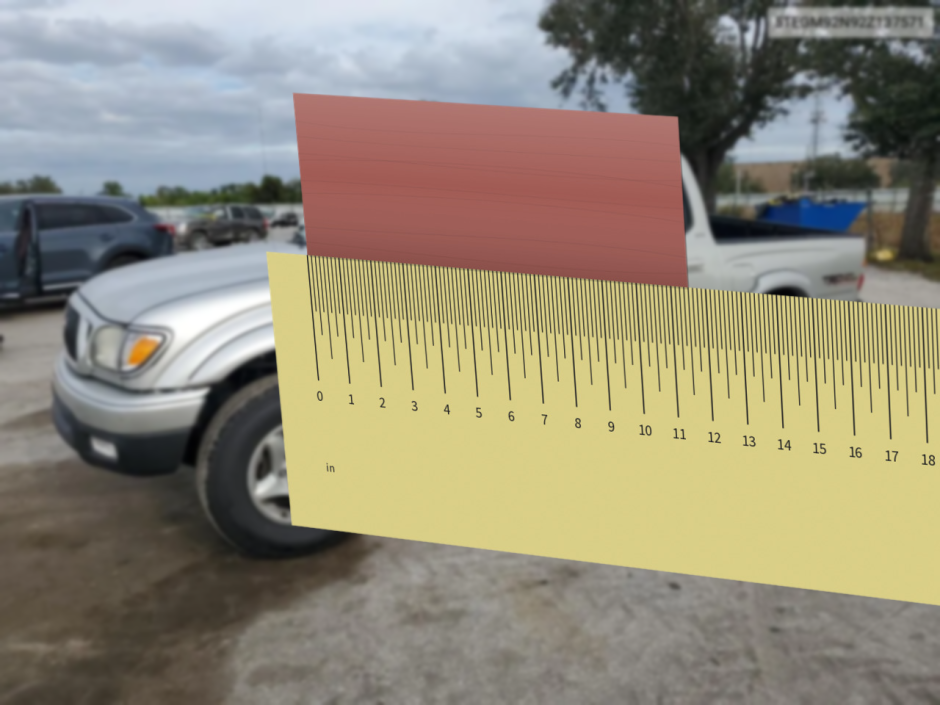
11.5; in
